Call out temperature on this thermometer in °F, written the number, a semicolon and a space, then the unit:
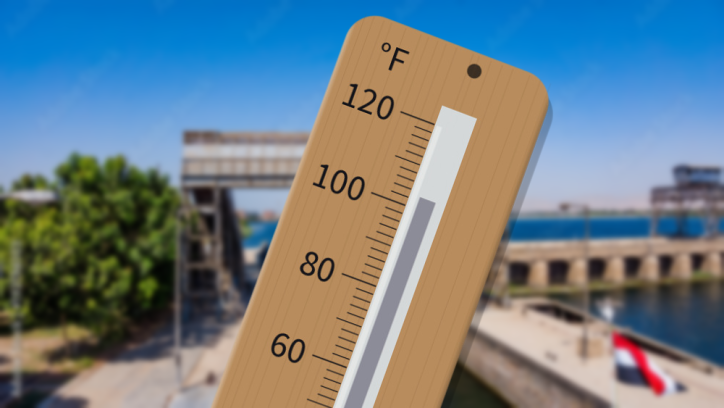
103; °F
